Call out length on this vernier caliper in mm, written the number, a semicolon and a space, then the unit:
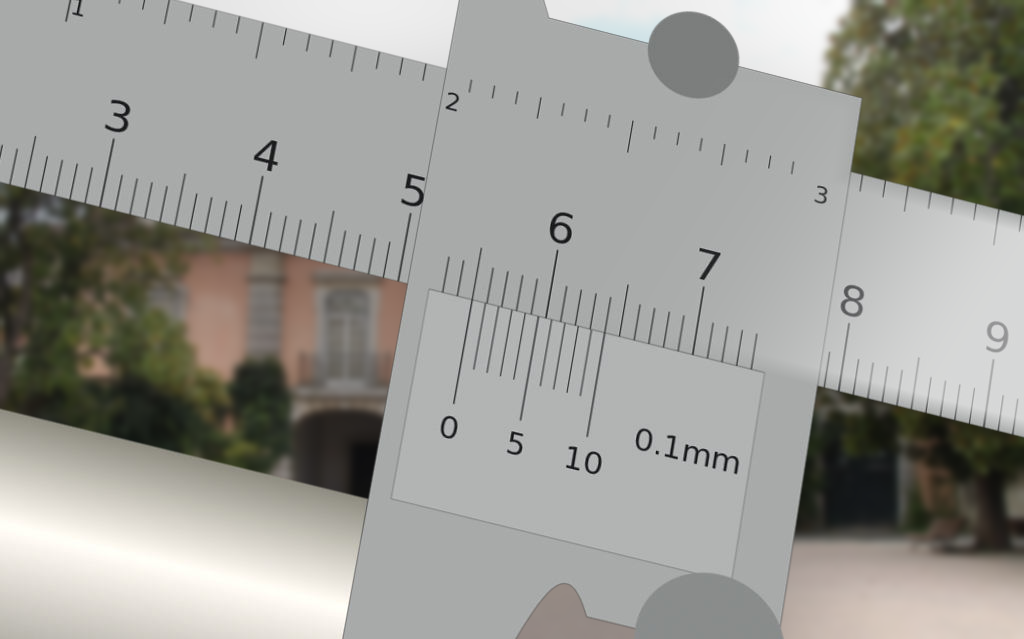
55.0; mm
